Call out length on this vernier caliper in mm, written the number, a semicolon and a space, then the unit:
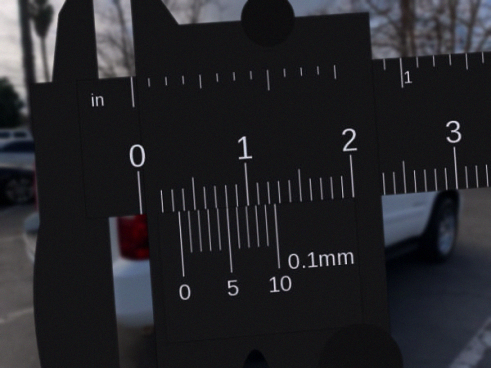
3.5; mm
